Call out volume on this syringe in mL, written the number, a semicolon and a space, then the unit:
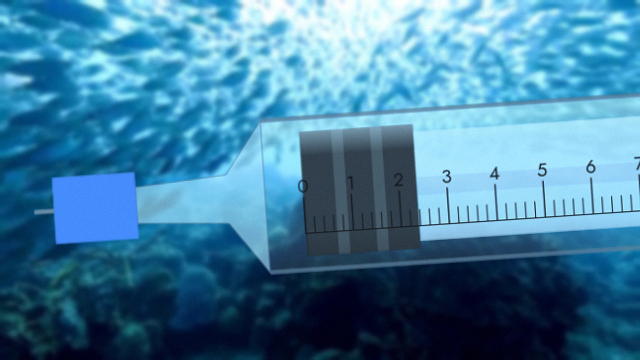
0; mL
